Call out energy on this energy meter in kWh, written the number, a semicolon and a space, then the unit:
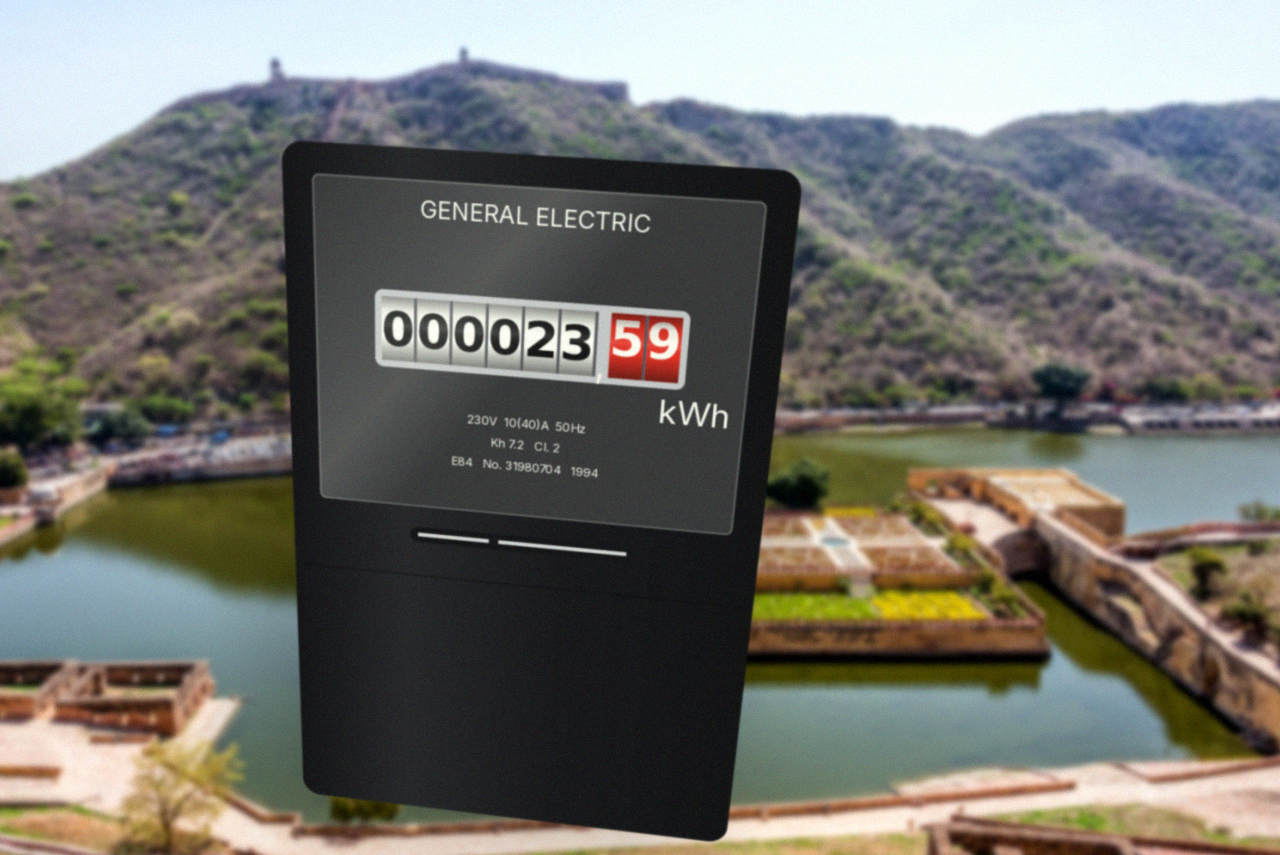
23.59; kWh
